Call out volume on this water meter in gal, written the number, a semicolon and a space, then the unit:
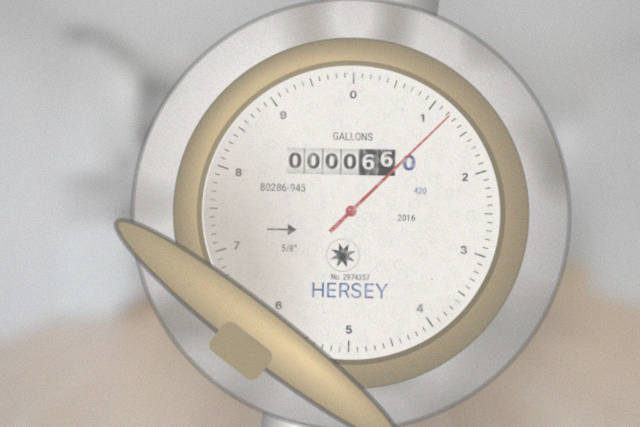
661.2; gal
